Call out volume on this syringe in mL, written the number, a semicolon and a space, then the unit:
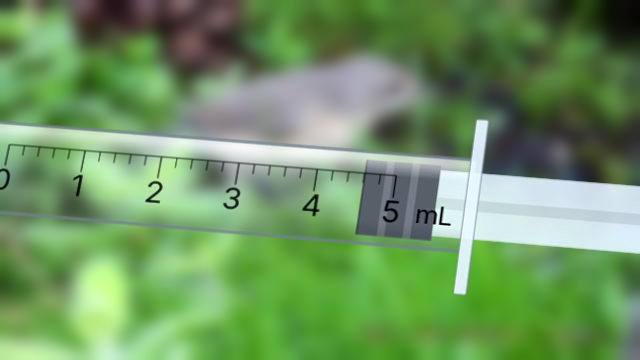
4.6; mL
